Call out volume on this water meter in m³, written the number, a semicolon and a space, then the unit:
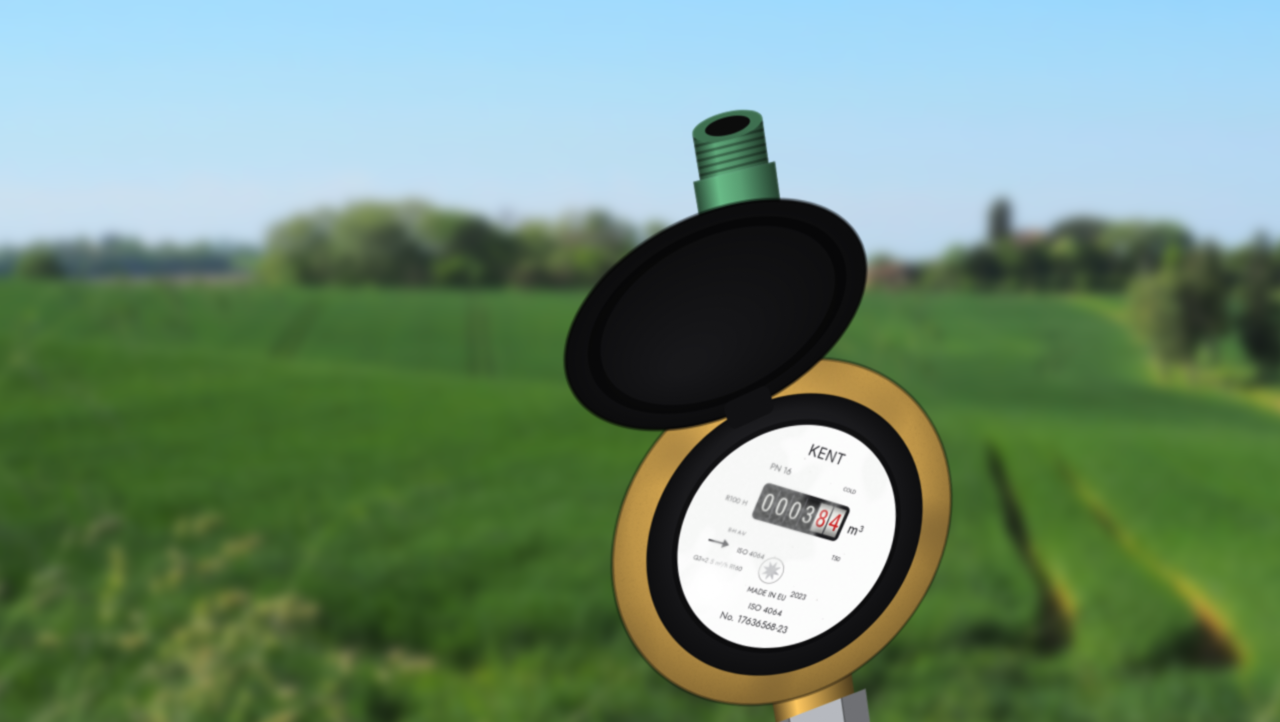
3.84; m³
